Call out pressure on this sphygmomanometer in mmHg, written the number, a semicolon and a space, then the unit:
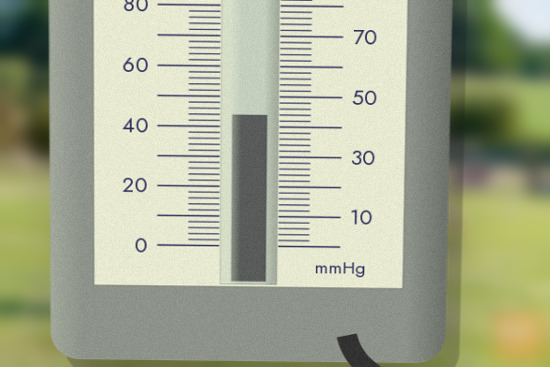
44; mmHg
